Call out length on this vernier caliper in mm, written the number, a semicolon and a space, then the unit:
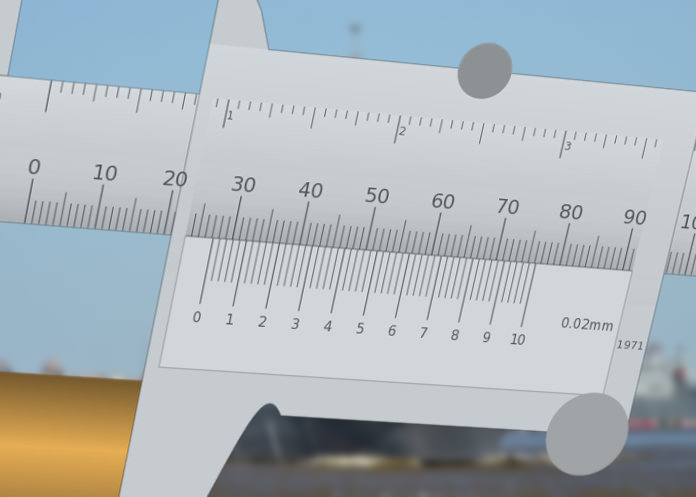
27.2; mm
